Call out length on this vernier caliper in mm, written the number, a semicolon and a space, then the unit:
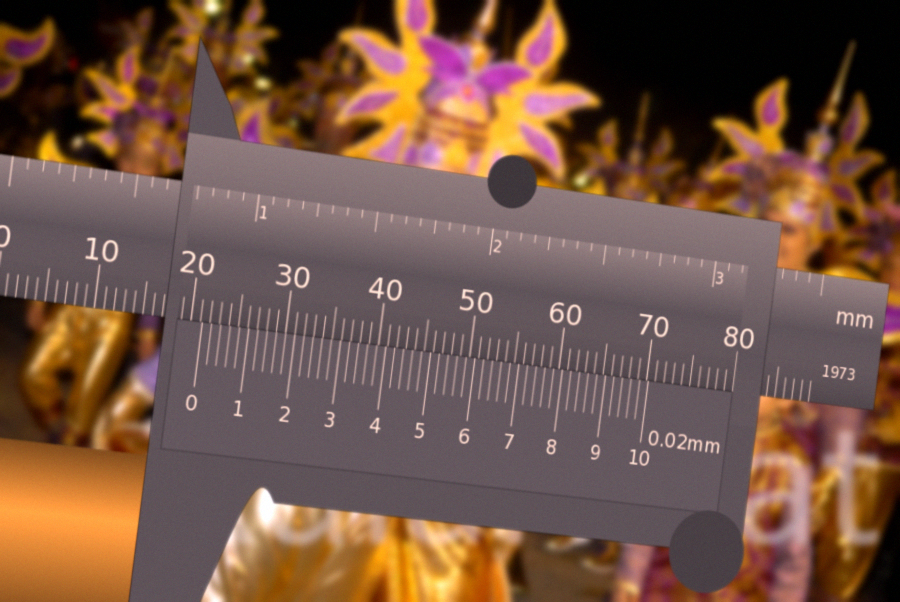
21.2; mm
